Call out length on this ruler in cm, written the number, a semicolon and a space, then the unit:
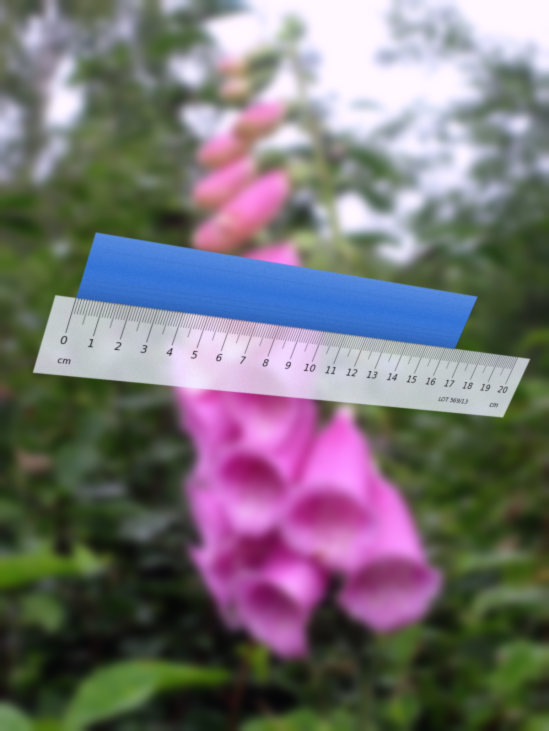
16.5; cm
